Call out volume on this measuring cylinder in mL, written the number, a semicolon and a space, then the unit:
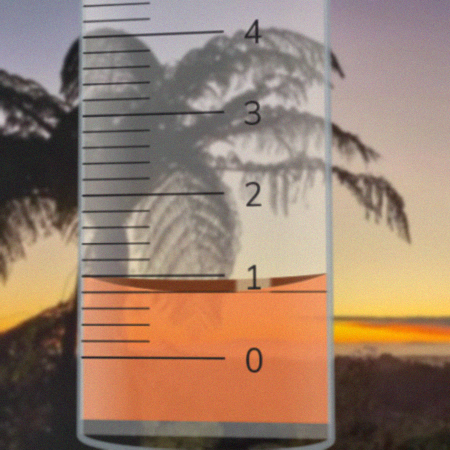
0.8; mL
